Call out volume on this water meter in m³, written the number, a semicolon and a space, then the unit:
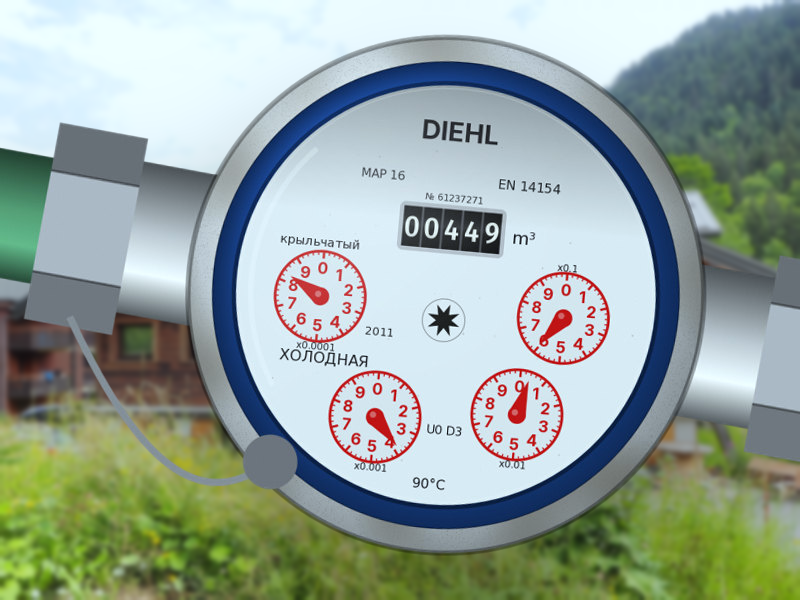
449.6038; m³
